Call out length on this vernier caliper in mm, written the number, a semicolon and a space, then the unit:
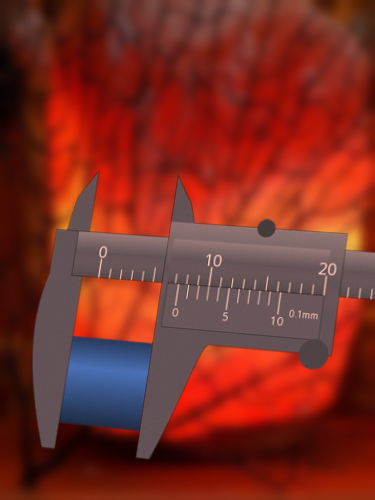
7.3; mm
